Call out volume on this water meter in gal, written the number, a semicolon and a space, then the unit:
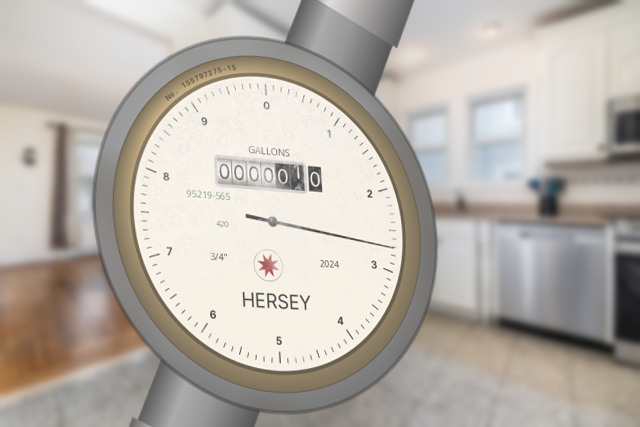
12.7; gal
